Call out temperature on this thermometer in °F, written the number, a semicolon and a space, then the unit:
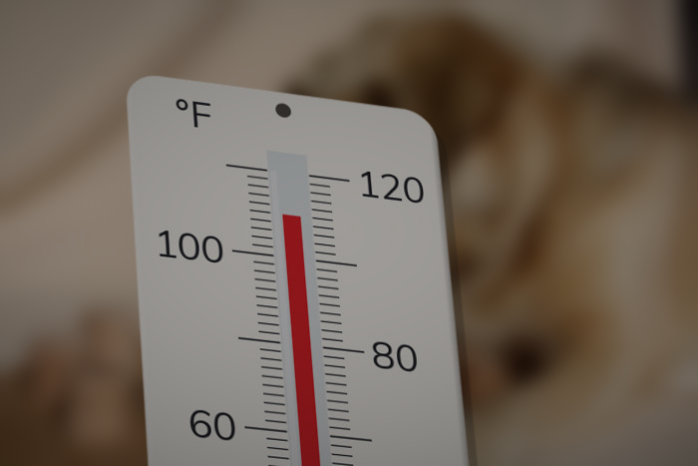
110; °F
